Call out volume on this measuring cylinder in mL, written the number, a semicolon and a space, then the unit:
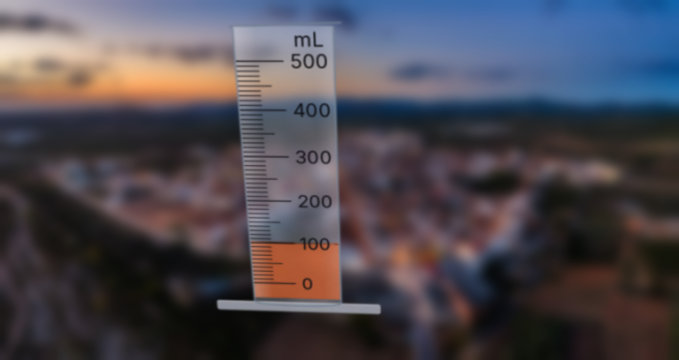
100; mL
